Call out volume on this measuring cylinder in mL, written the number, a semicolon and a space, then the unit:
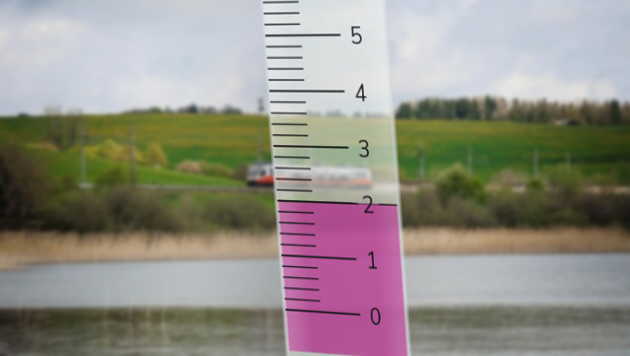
2; mL
